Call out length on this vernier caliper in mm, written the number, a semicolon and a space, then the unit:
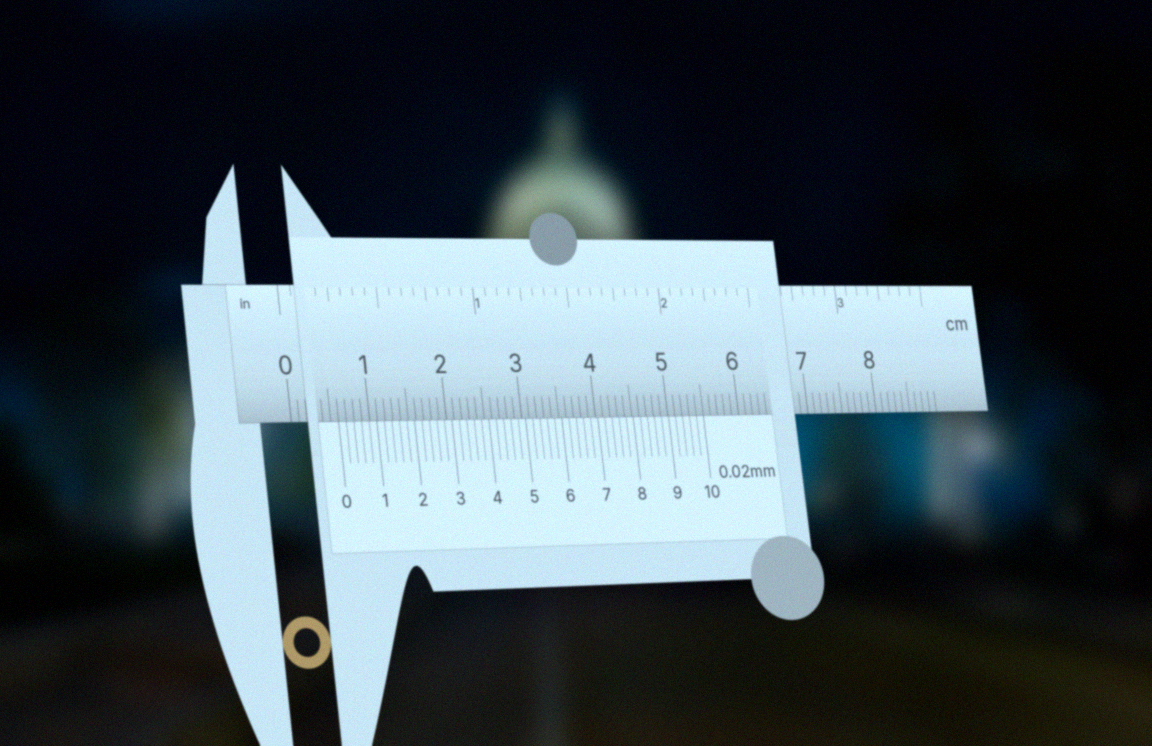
6.0; mm
